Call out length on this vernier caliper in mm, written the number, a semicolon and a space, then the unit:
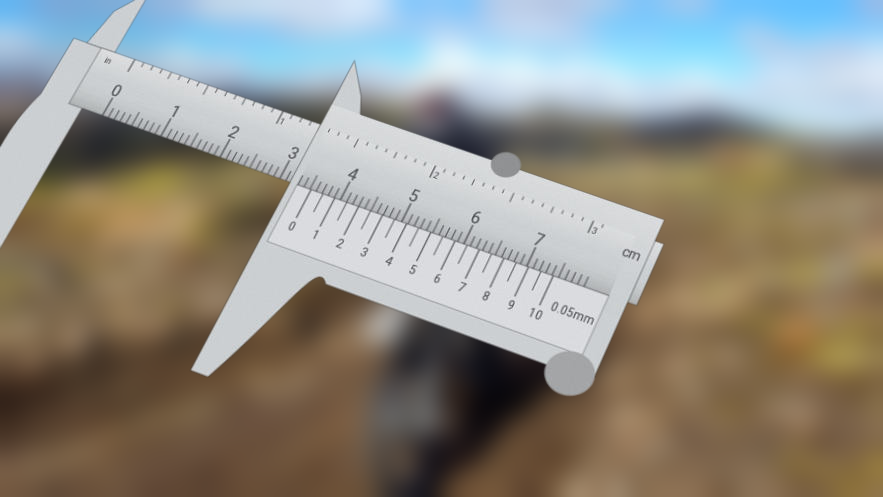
35.2; mm
